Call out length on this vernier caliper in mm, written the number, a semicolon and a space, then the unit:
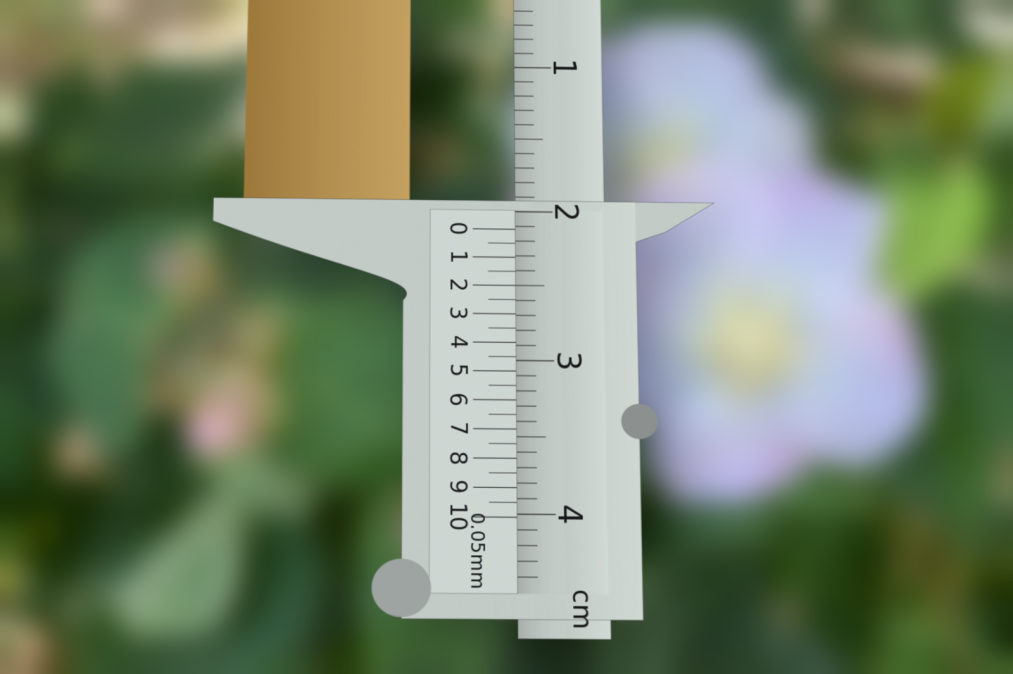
21.2; mm
